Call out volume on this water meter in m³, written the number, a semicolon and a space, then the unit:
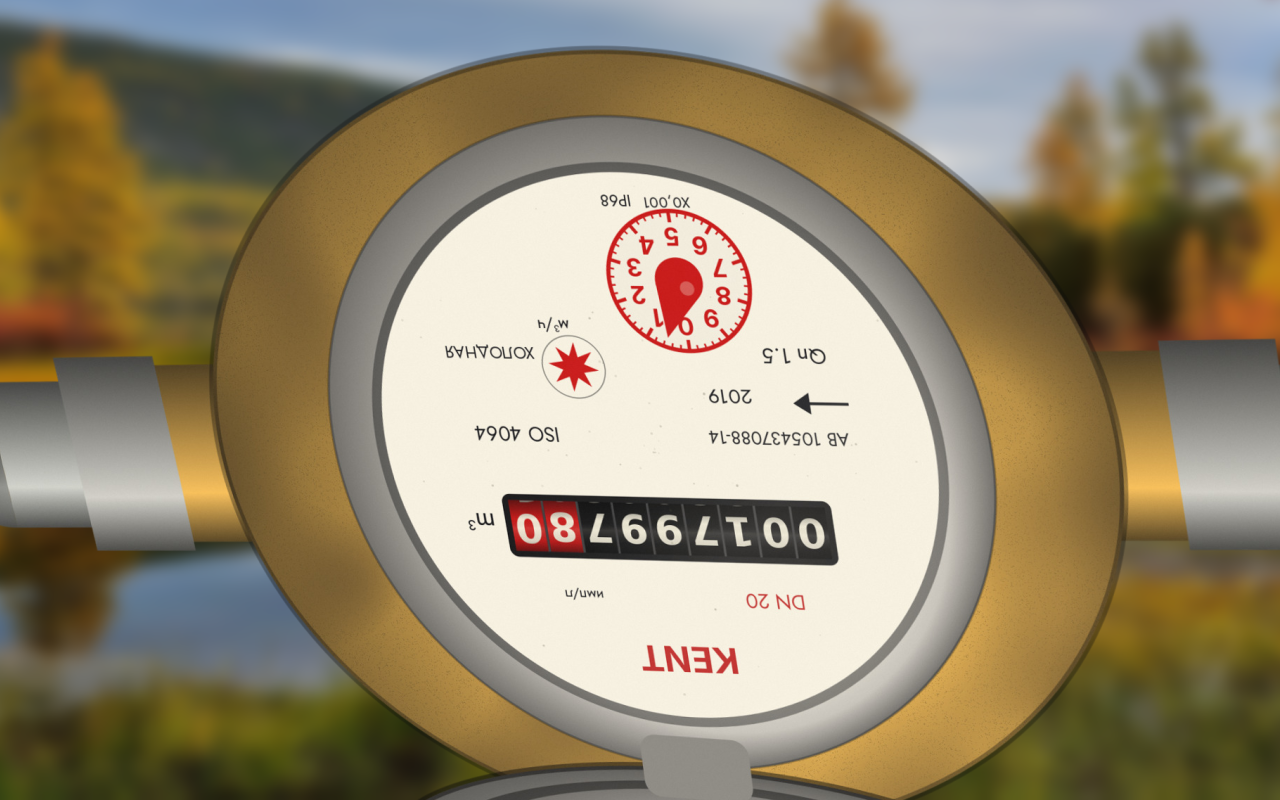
17997.800; m³
